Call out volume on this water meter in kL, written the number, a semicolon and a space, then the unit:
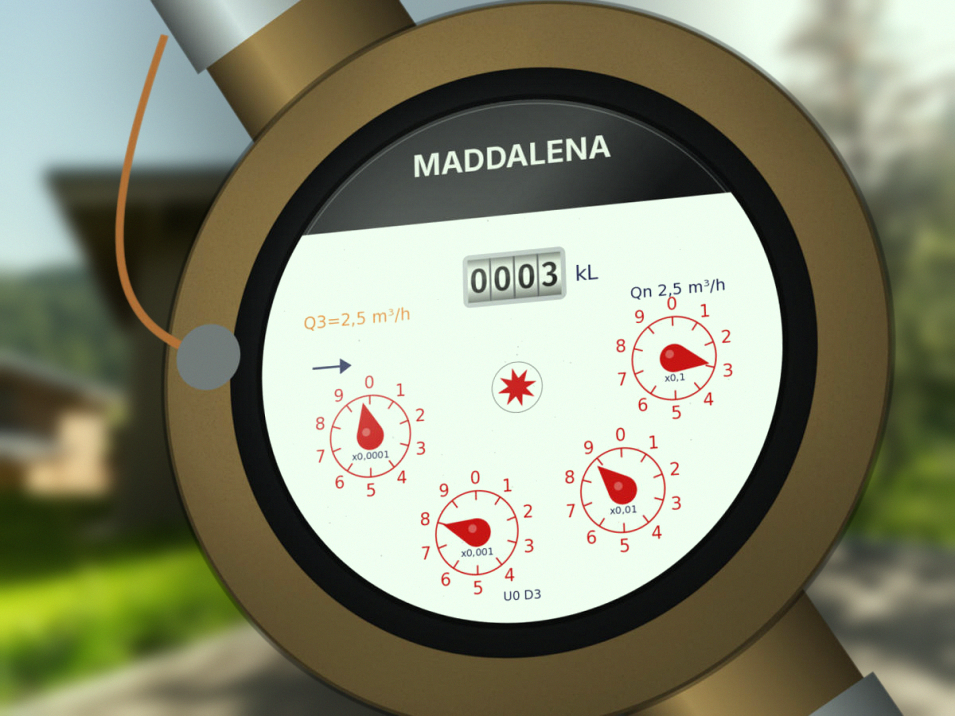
3.2879; kL
